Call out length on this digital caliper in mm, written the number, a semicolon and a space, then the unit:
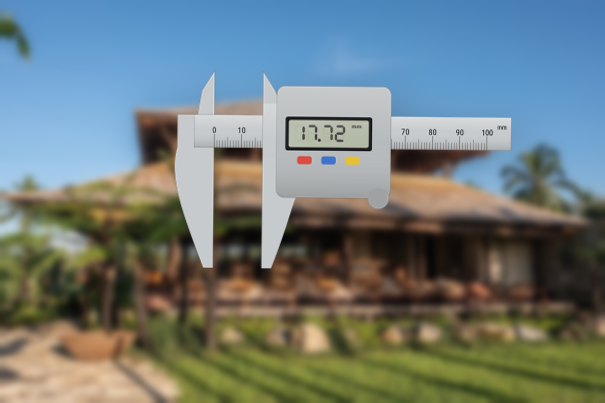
17.72; mm
